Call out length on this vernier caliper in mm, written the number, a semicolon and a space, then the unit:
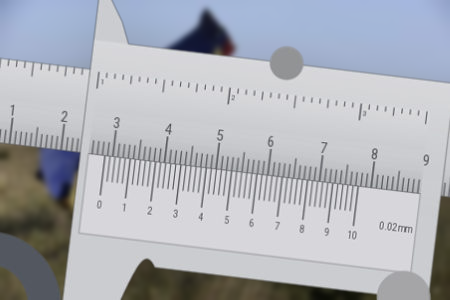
28.5; mm
